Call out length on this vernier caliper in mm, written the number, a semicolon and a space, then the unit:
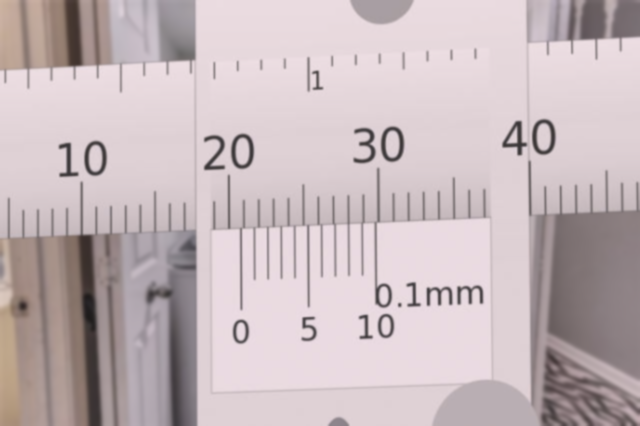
20.8; mm
